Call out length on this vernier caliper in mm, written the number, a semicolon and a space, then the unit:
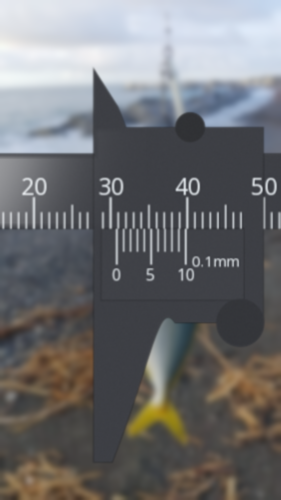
30.8; mm
